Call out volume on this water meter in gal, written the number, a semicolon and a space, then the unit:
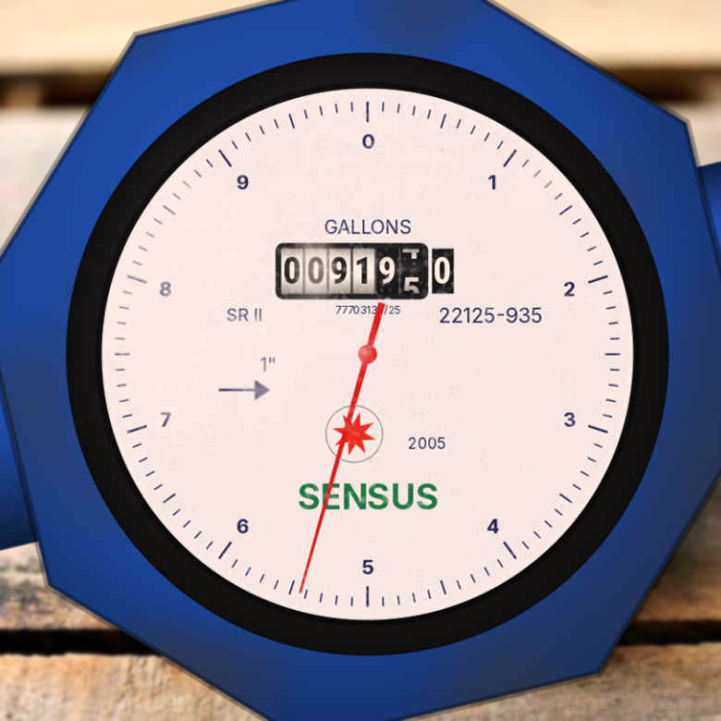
91945.4; gal
